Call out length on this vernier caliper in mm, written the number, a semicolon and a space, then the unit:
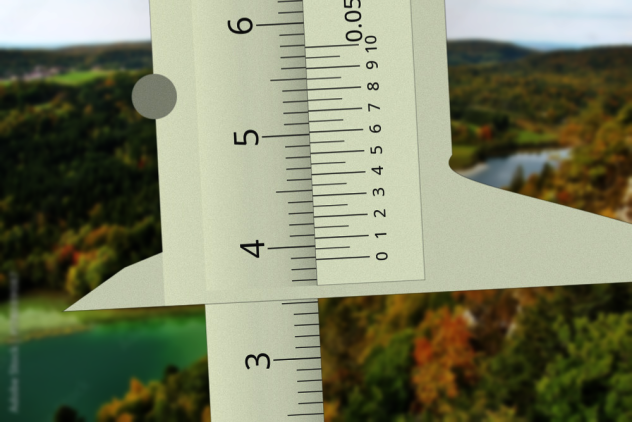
38.8; mm
